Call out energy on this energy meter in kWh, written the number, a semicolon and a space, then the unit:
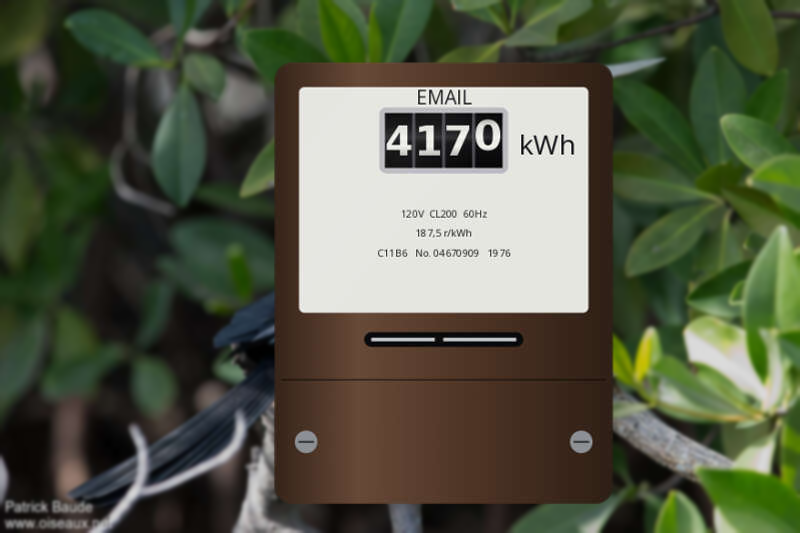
4170; kWh
